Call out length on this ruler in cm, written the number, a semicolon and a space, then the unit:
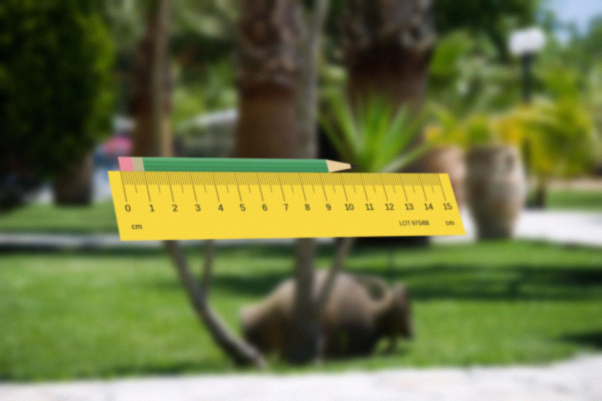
11; cm
